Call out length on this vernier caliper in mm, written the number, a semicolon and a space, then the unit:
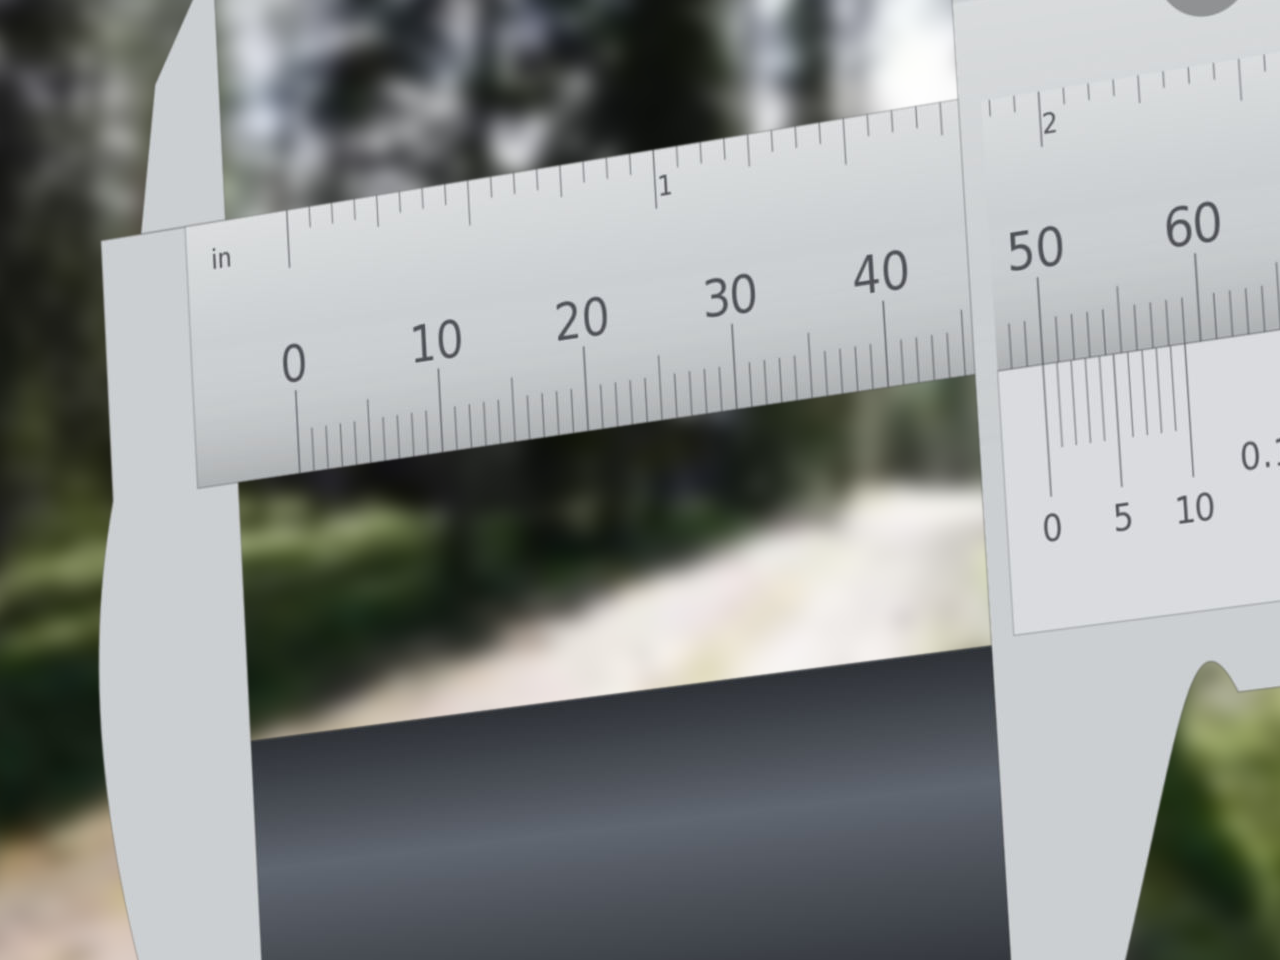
50.0; mm
